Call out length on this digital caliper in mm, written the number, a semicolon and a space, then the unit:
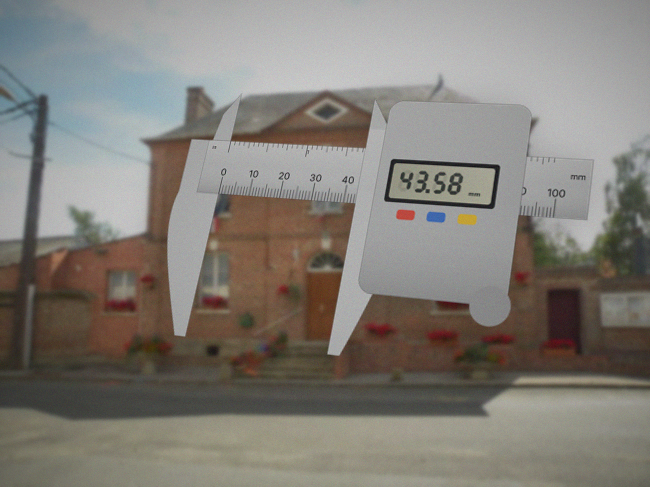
43.58; mm
